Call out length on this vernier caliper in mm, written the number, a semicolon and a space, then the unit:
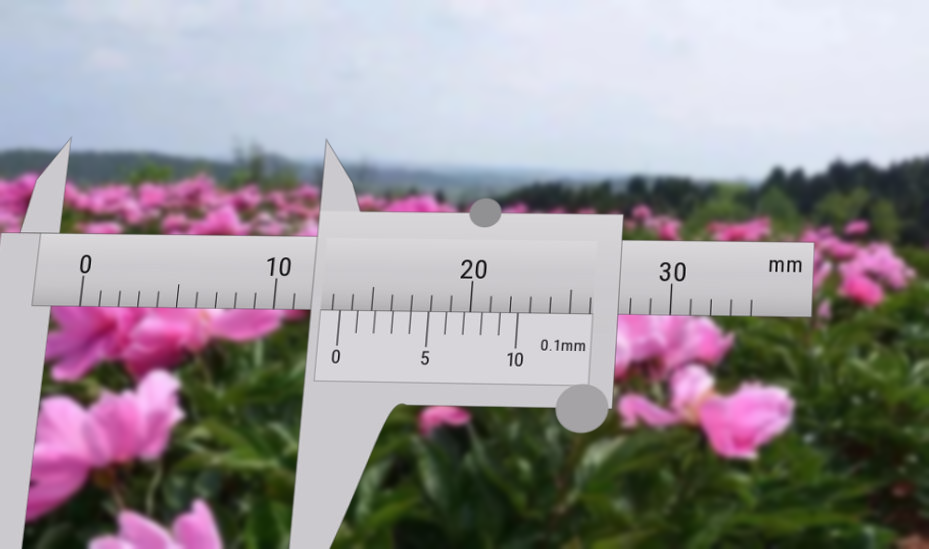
13.4; mm
